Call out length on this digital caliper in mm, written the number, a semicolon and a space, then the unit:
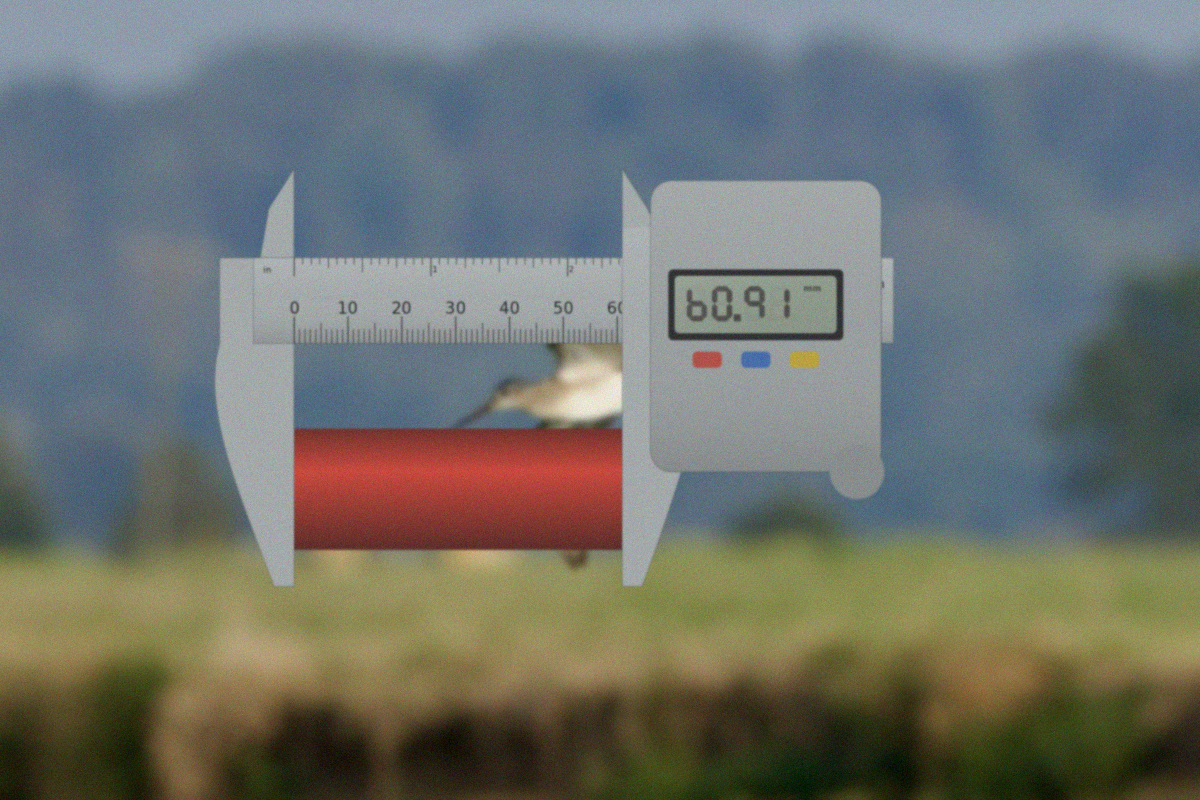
60.91; mm
